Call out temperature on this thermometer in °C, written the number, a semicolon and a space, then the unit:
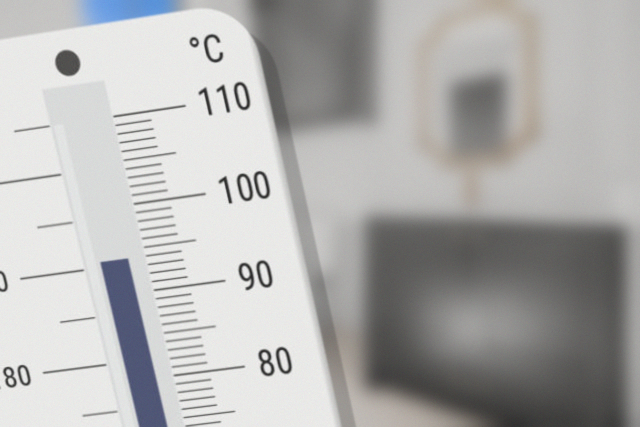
94; °C
